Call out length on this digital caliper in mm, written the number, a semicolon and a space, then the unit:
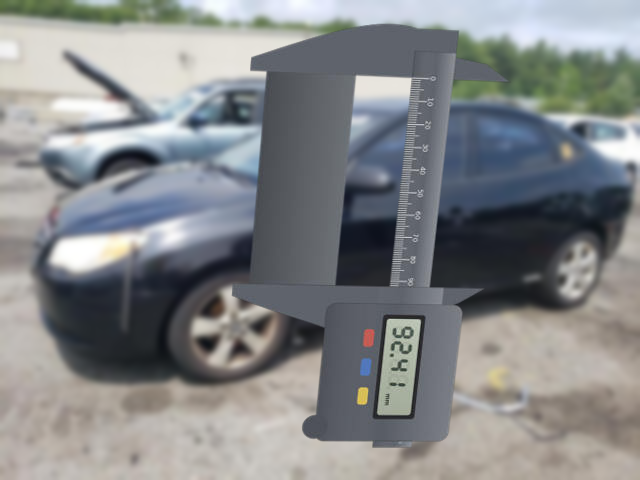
92.41; mm
